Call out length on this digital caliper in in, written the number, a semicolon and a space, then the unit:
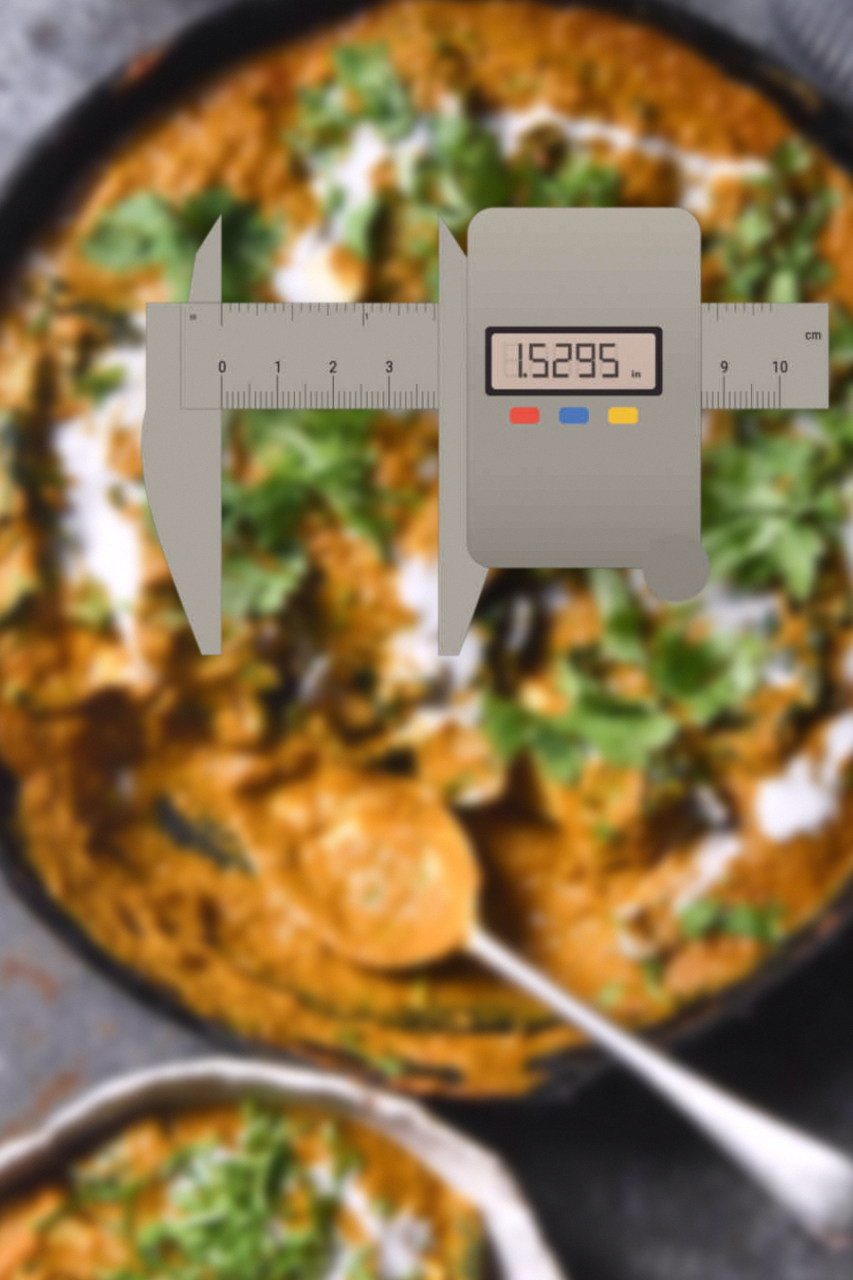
1.5295; in
